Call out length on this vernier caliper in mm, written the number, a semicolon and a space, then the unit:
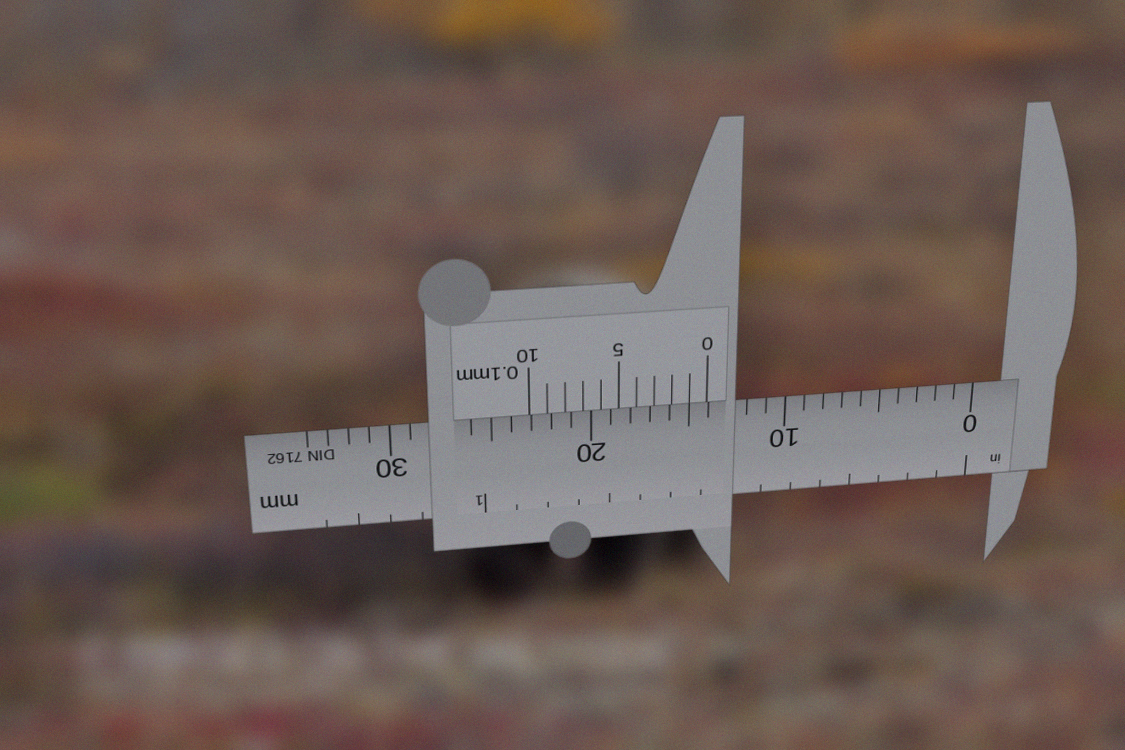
14.1; mm
